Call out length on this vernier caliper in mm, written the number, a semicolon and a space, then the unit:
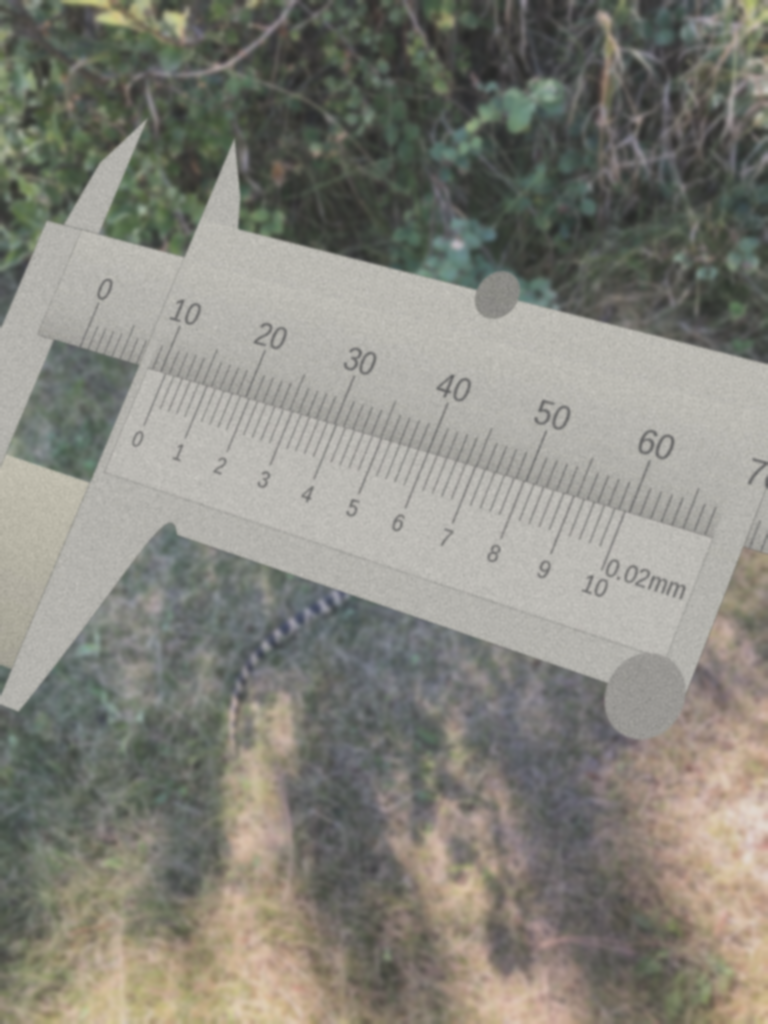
10.6; mm
